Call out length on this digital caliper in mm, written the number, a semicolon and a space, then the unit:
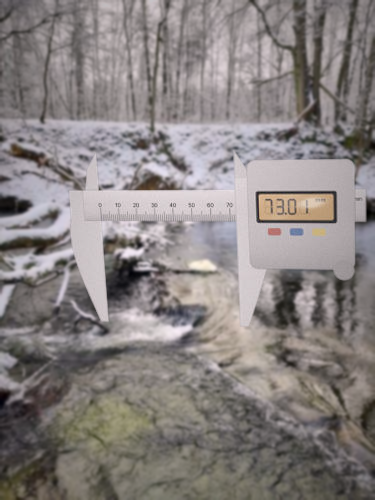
73.01; mm
